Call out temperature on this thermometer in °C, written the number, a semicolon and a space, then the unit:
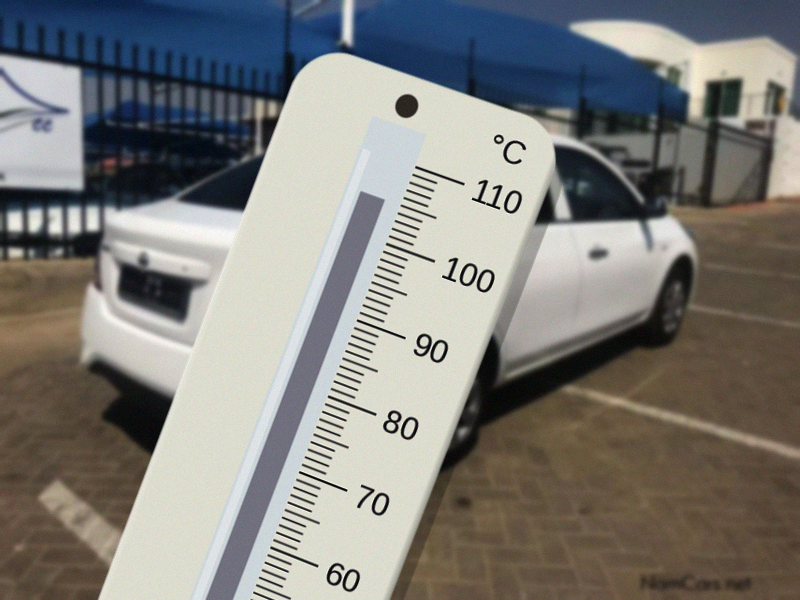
105; °C
